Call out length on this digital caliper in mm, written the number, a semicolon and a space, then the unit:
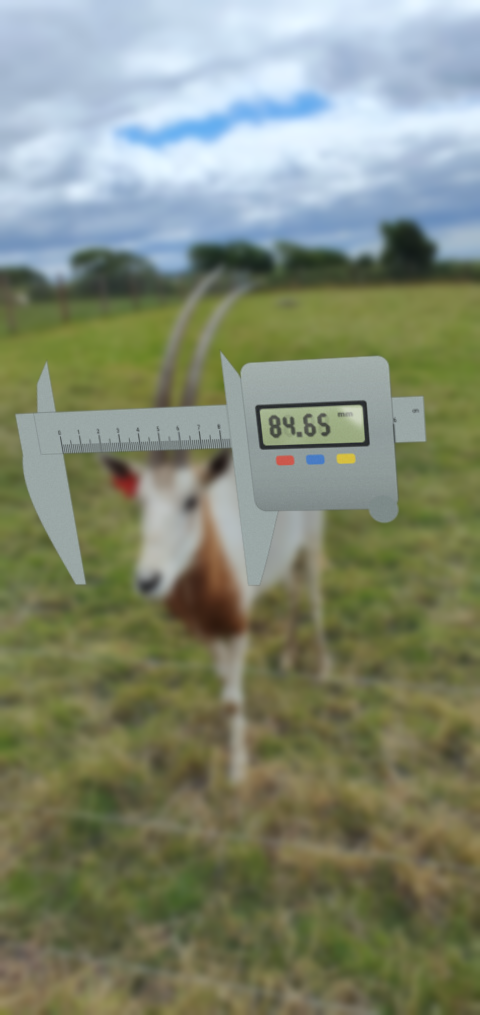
84.65; mm
